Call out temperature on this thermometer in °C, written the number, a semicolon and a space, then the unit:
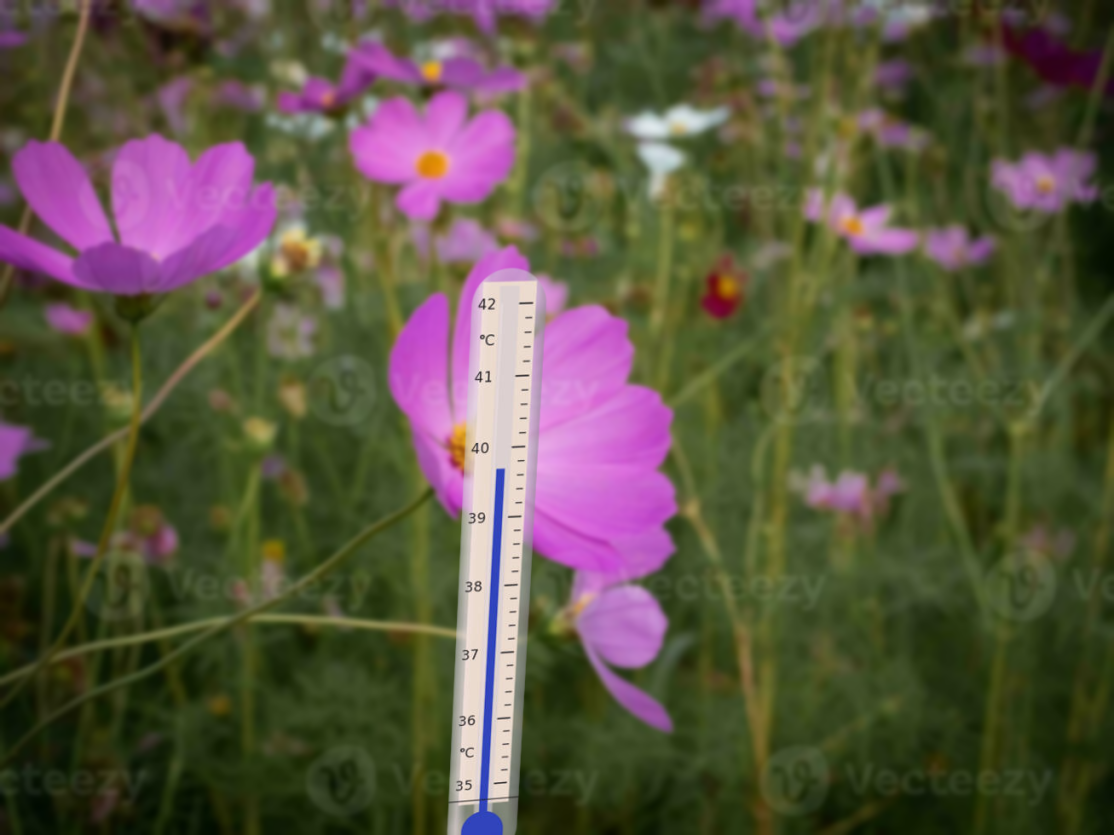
39.7; °C
